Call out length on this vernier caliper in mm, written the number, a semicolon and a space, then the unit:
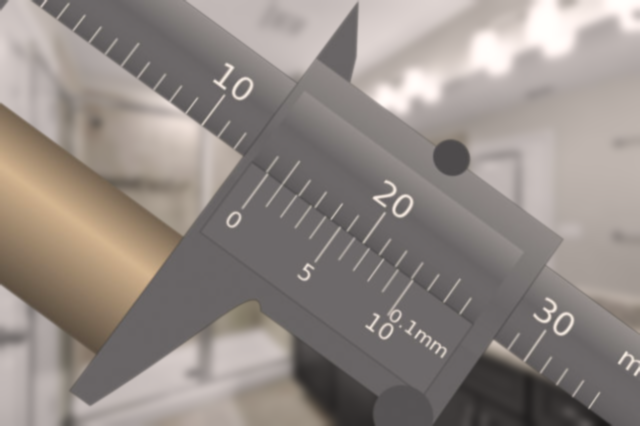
14.1; mm
